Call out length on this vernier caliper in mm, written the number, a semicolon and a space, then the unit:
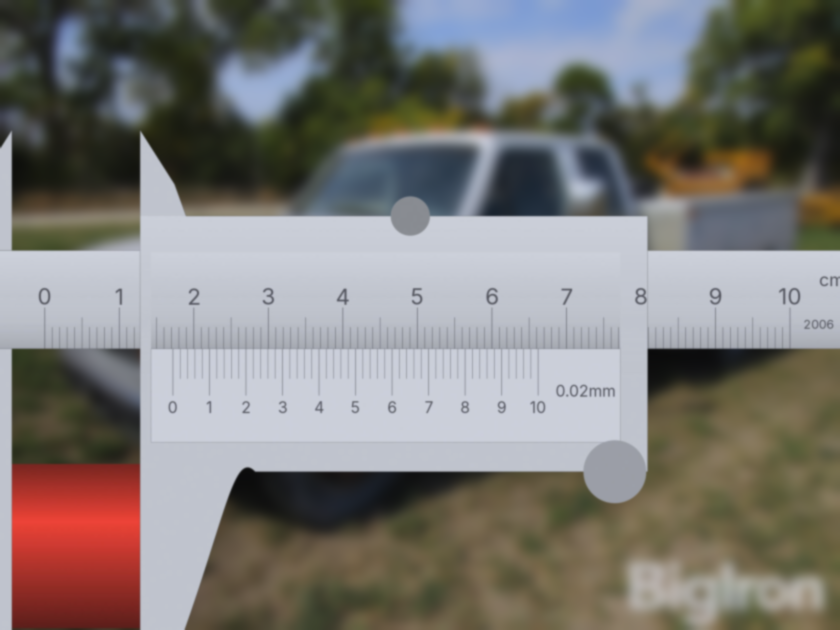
17.2; mm
